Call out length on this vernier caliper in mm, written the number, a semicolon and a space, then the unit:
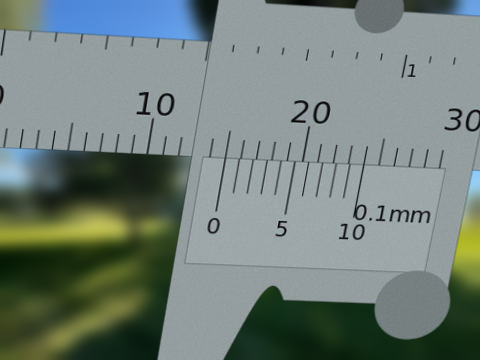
15.0; mm
